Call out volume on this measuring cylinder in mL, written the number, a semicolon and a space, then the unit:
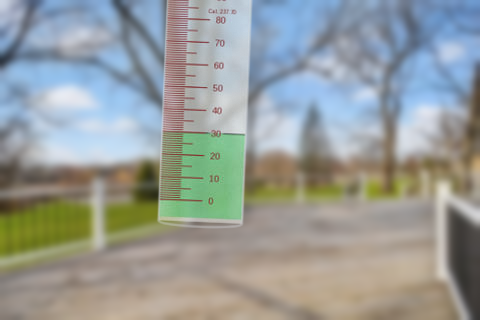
30; mL
